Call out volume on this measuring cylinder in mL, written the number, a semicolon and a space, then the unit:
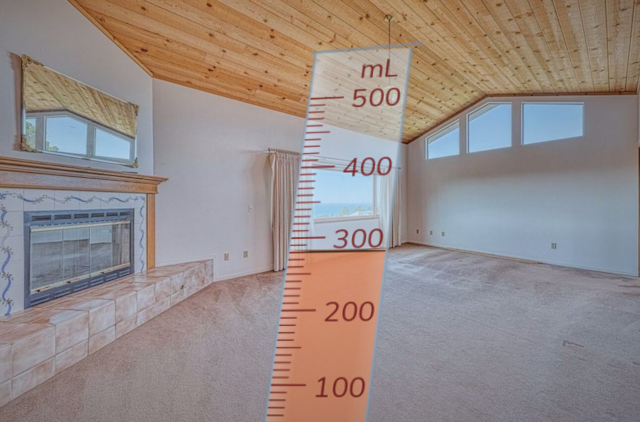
280; mL
